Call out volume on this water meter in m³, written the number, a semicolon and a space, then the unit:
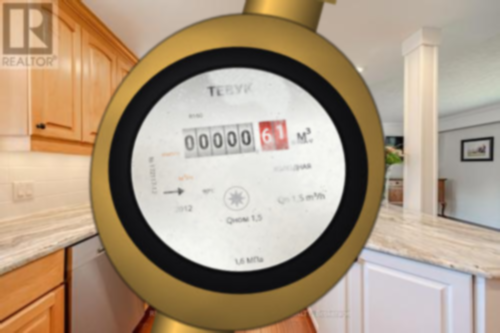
0.61; m³
